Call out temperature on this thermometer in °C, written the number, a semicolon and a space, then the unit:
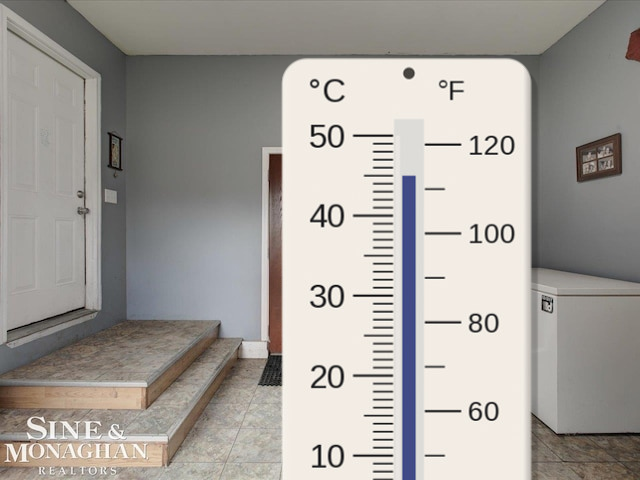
45; °C
